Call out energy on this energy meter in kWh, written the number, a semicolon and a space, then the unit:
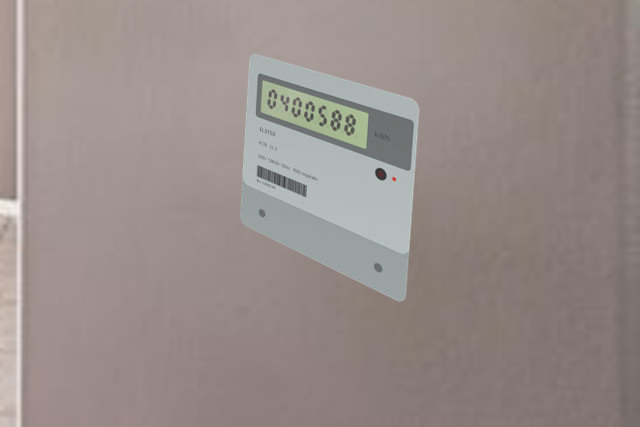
400588; kWh
